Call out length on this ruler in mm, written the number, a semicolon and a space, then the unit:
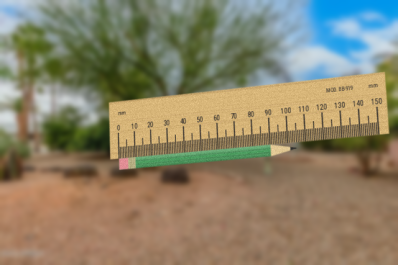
105; mm
